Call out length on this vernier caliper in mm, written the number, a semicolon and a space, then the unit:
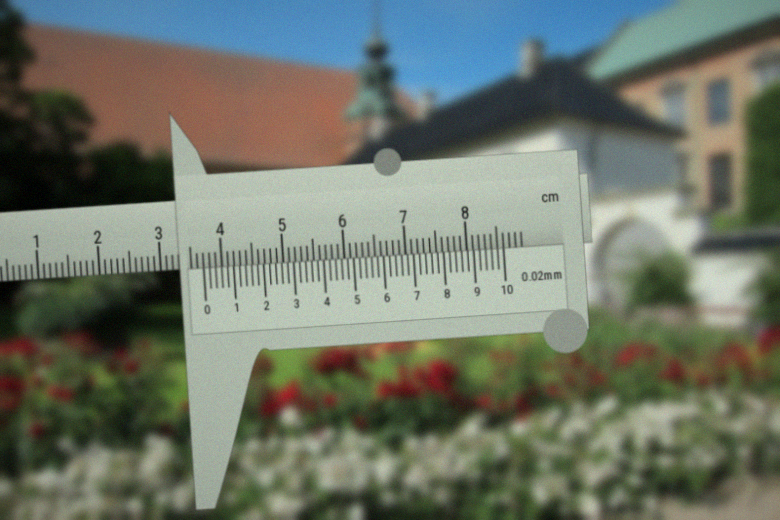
37.0; mm
